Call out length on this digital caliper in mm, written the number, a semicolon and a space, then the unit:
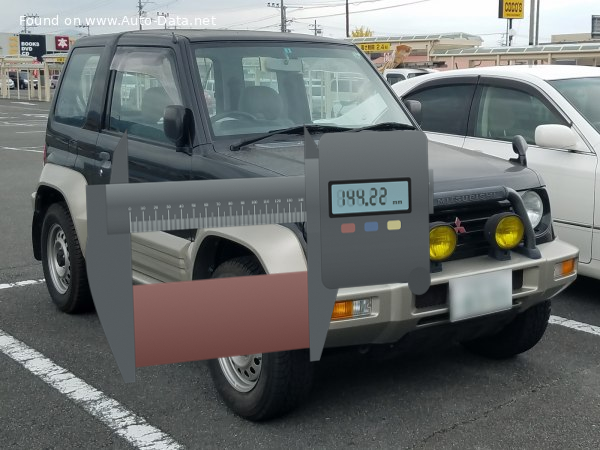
144.22; mm
